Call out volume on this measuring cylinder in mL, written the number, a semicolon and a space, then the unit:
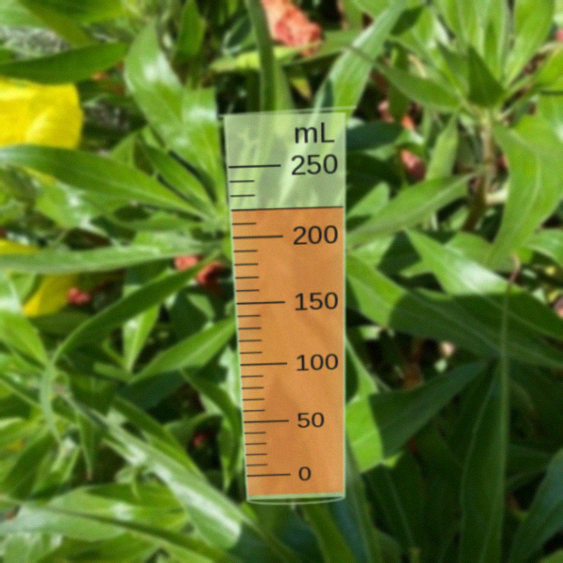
220; mL
